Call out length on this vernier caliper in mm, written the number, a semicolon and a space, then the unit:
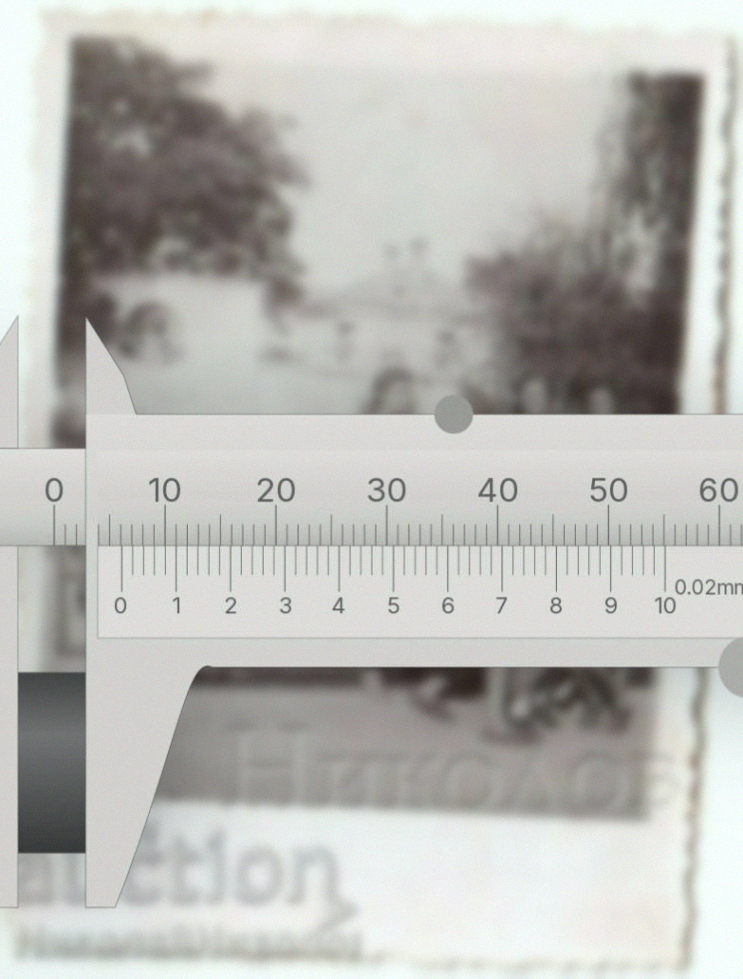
6.1; mm
